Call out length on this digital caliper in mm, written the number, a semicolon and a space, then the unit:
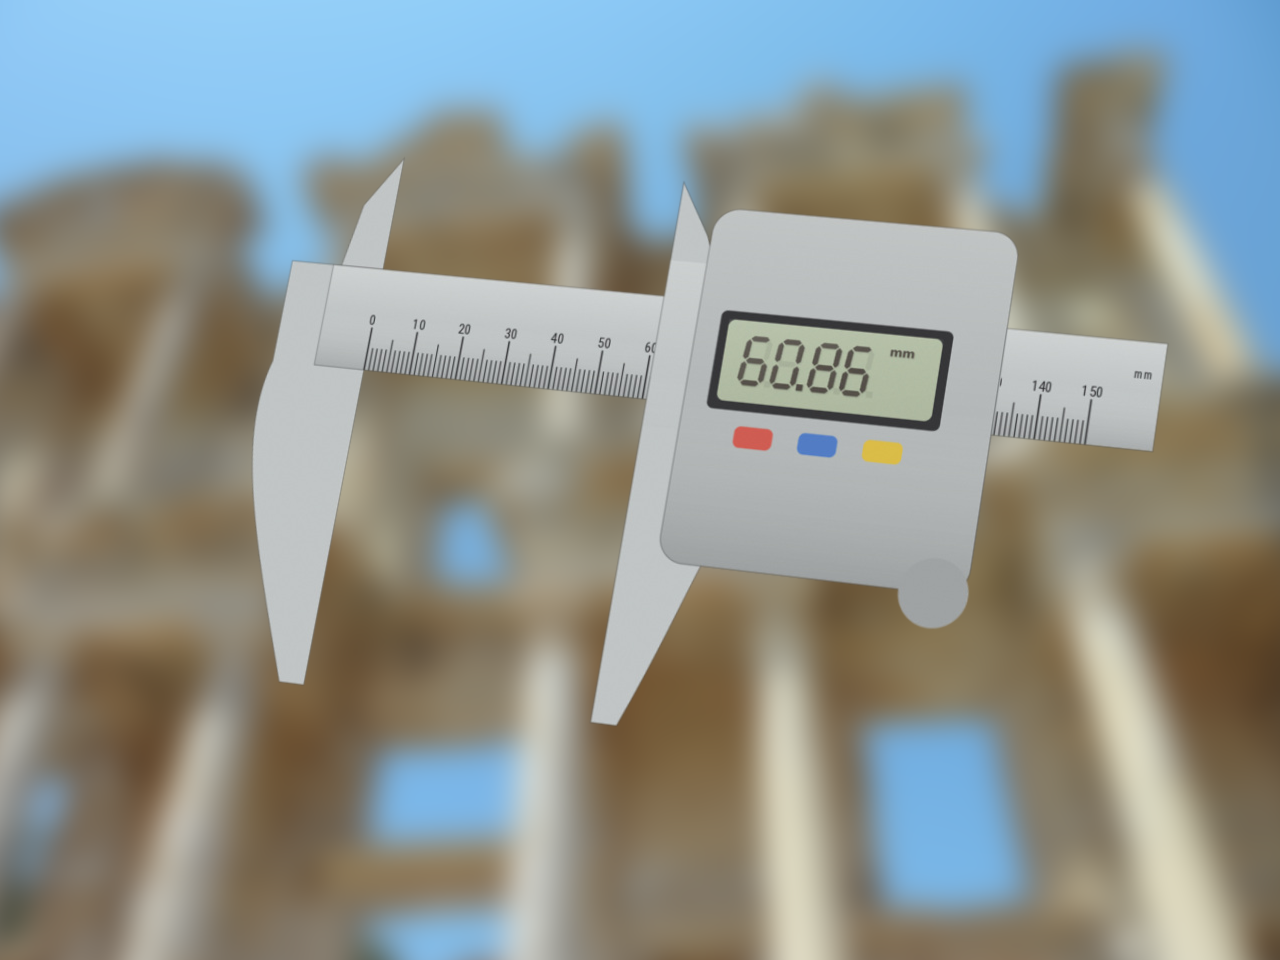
60.86; mm
